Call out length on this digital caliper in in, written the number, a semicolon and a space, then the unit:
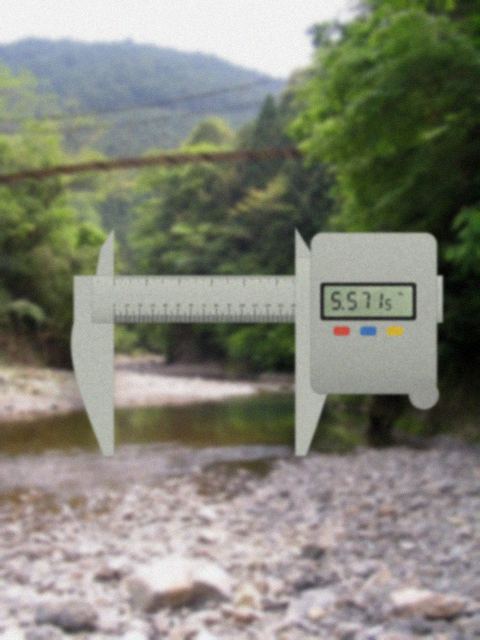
5.5715; in
